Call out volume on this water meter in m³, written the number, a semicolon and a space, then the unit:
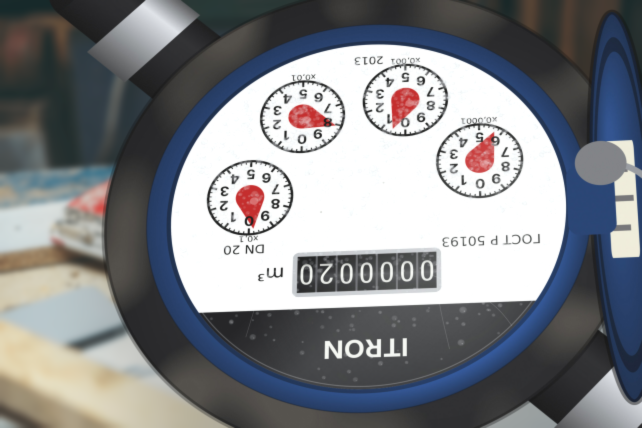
19.9805; m³
